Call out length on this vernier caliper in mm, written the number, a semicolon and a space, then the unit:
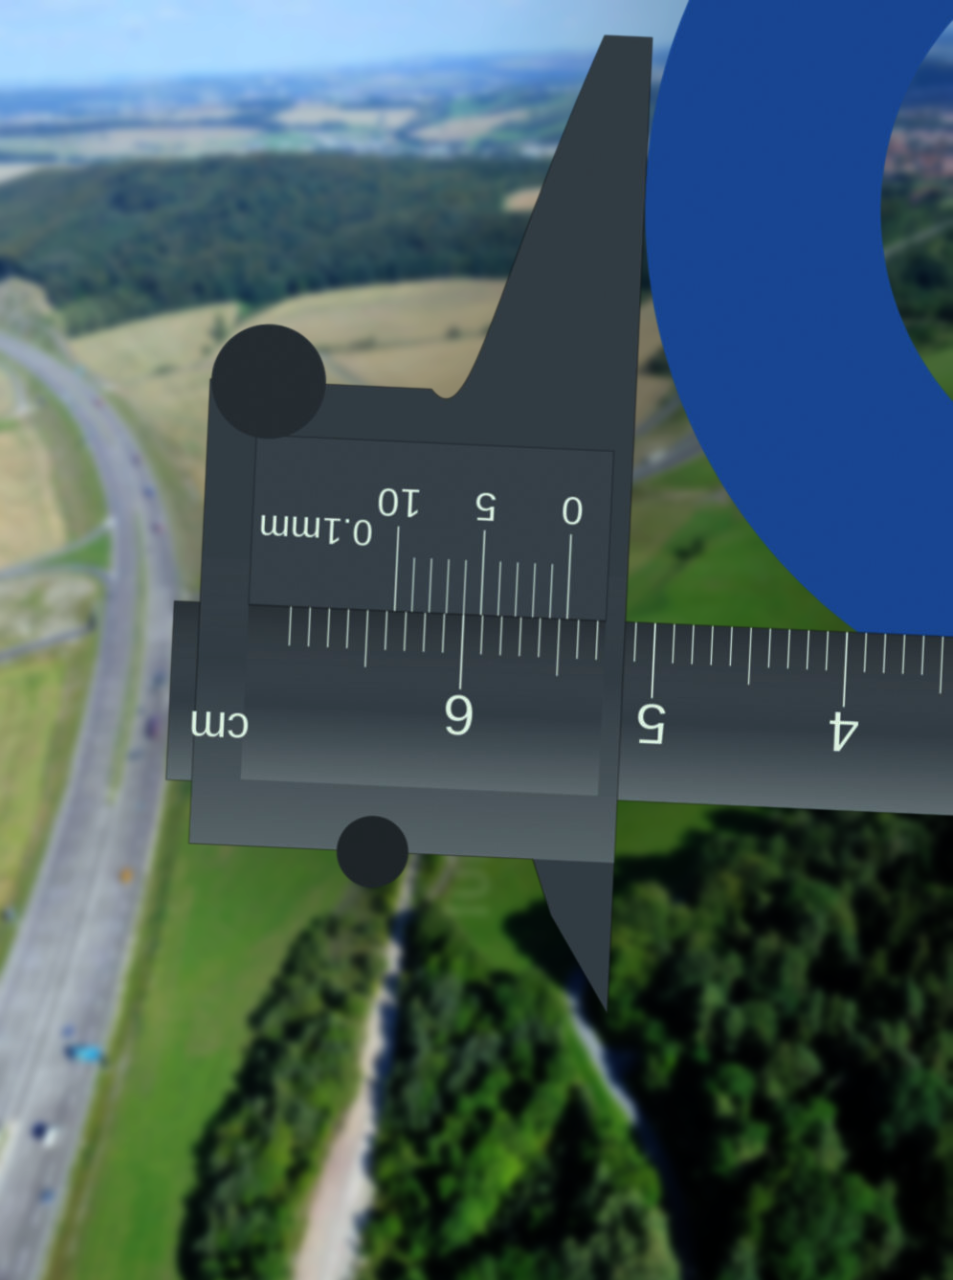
54.6; mm
